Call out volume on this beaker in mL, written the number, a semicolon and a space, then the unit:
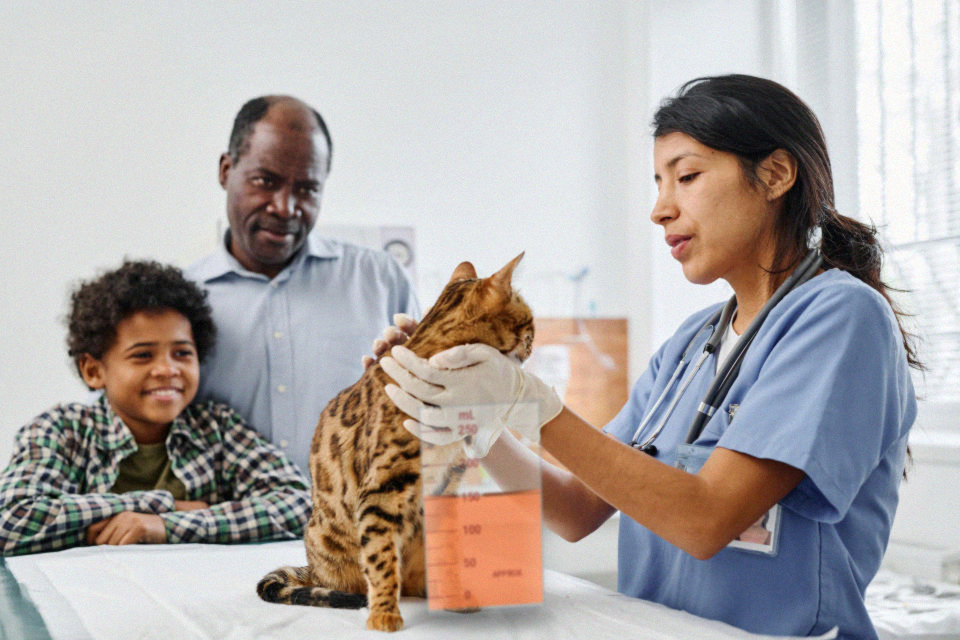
150; mL
